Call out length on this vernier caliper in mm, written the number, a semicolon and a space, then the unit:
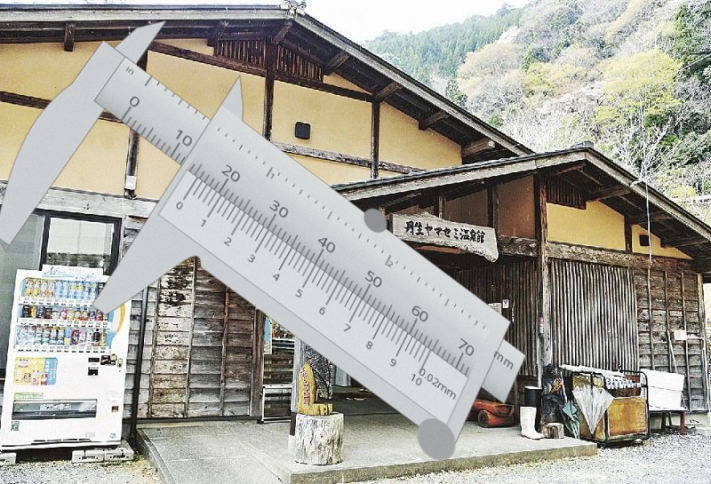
15.6; mm
